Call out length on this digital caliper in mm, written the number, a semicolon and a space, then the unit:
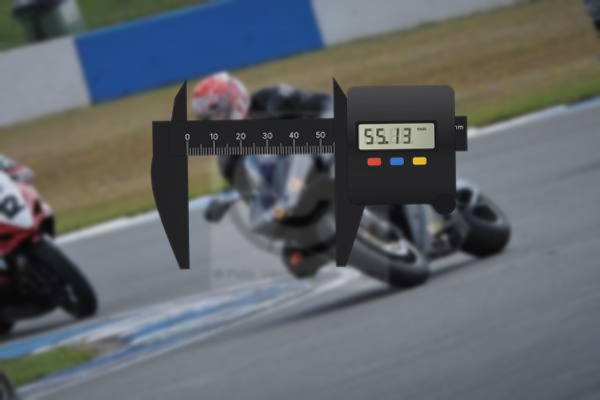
55.13; mm
